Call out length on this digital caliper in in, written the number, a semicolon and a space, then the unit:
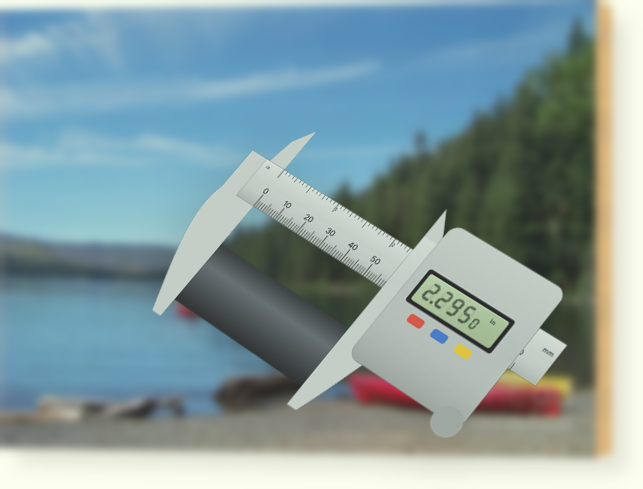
2.2950; in
